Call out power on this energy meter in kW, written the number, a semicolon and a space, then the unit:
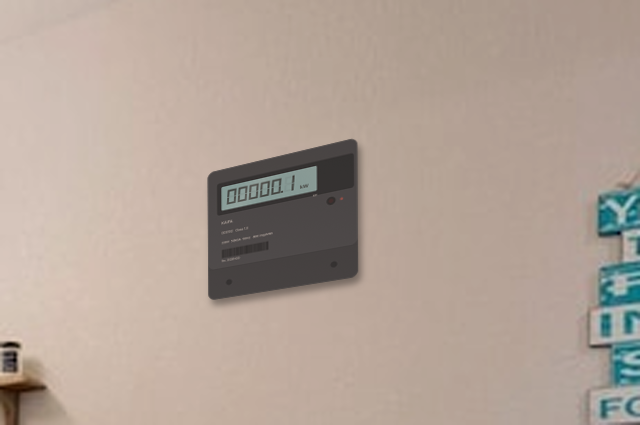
0.1; kW
